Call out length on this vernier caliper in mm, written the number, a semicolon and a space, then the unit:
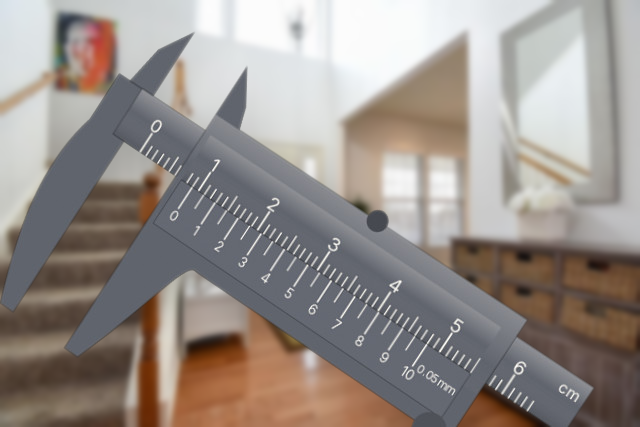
9.0; mm
